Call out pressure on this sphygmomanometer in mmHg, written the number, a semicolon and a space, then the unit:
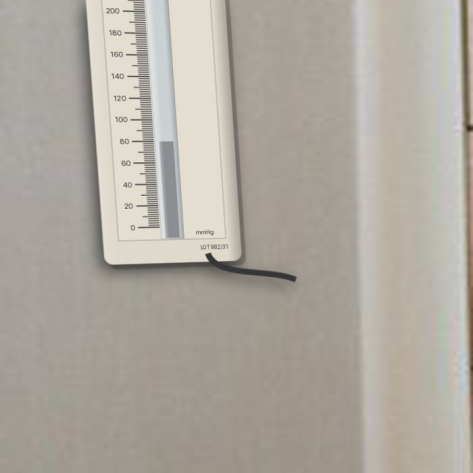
80; mmHg
